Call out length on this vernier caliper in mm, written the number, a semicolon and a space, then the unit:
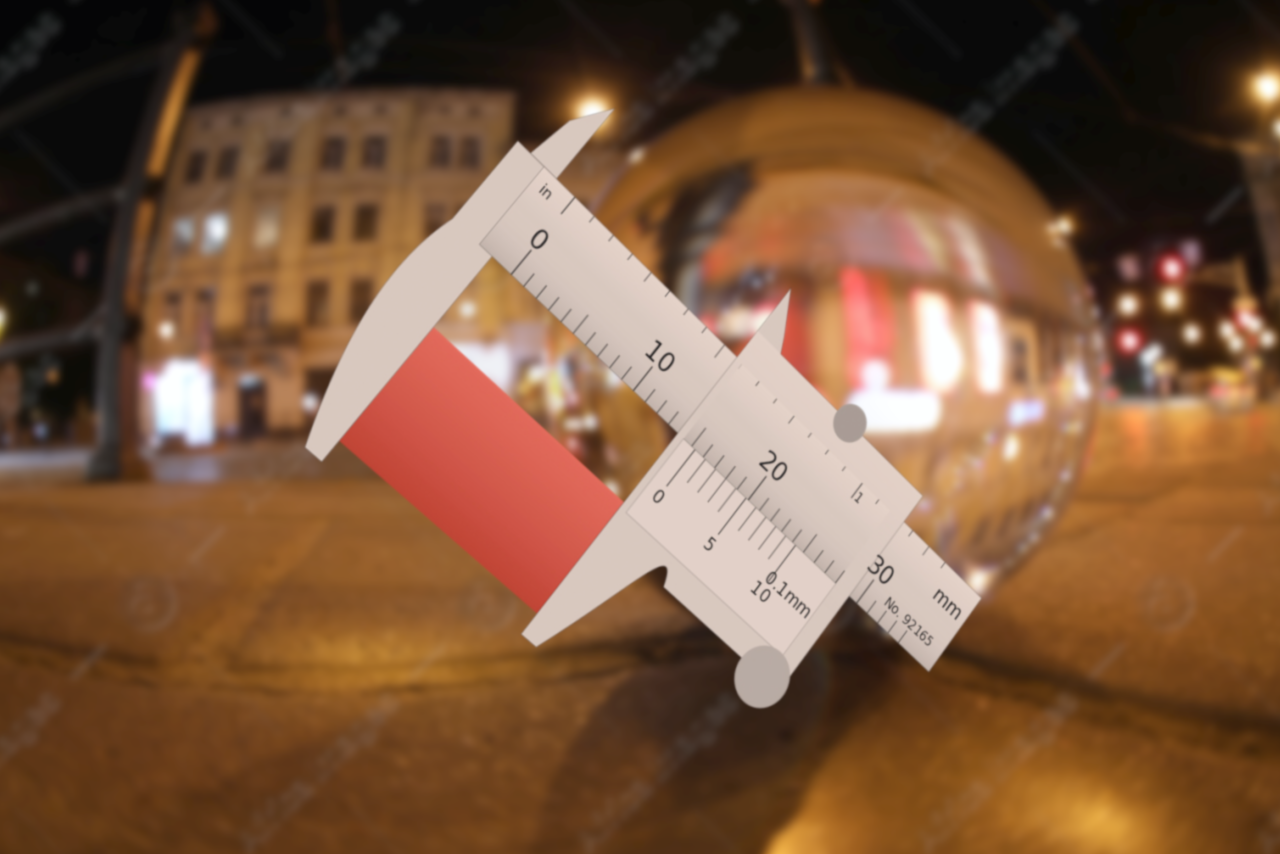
15.3; mm
